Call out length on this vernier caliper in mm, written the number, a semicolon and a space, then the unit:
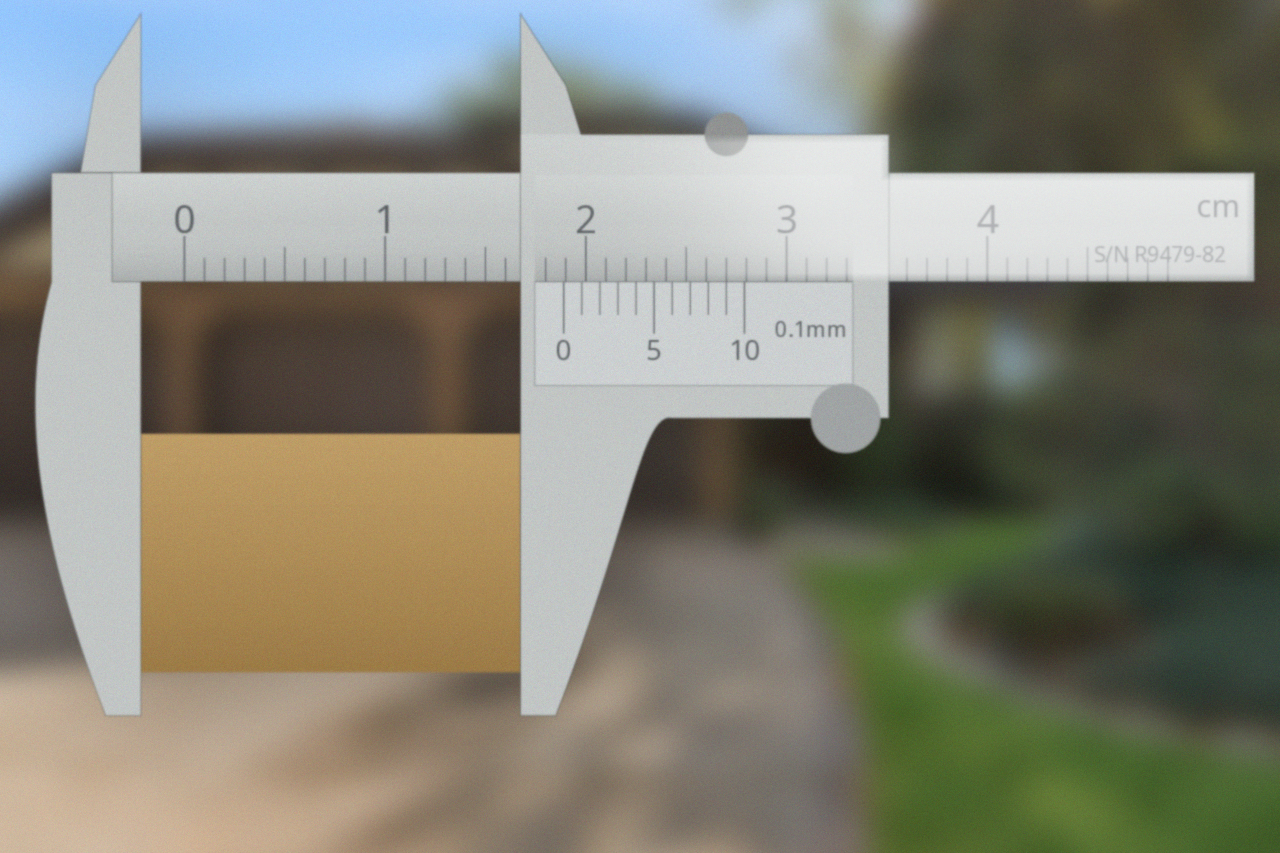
18.9; mm
